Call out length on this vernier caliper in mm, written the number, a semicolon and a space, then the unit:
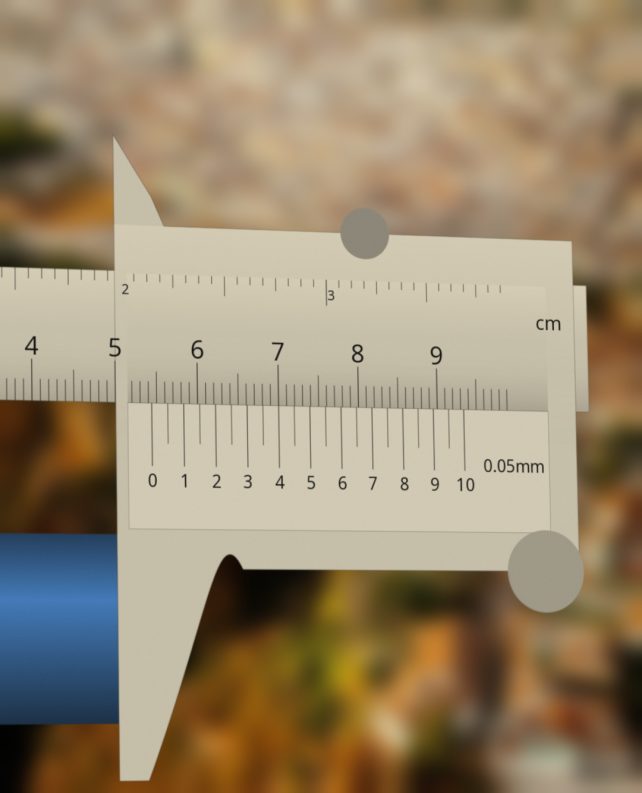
54.4; mm
